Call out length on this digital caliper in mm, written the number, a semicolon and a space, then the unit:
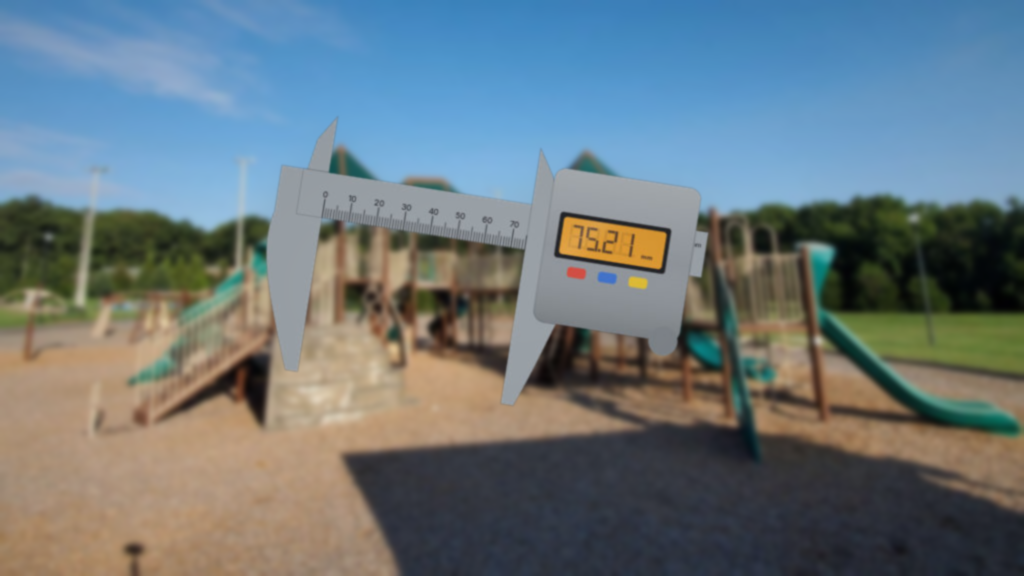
75.21; mm
